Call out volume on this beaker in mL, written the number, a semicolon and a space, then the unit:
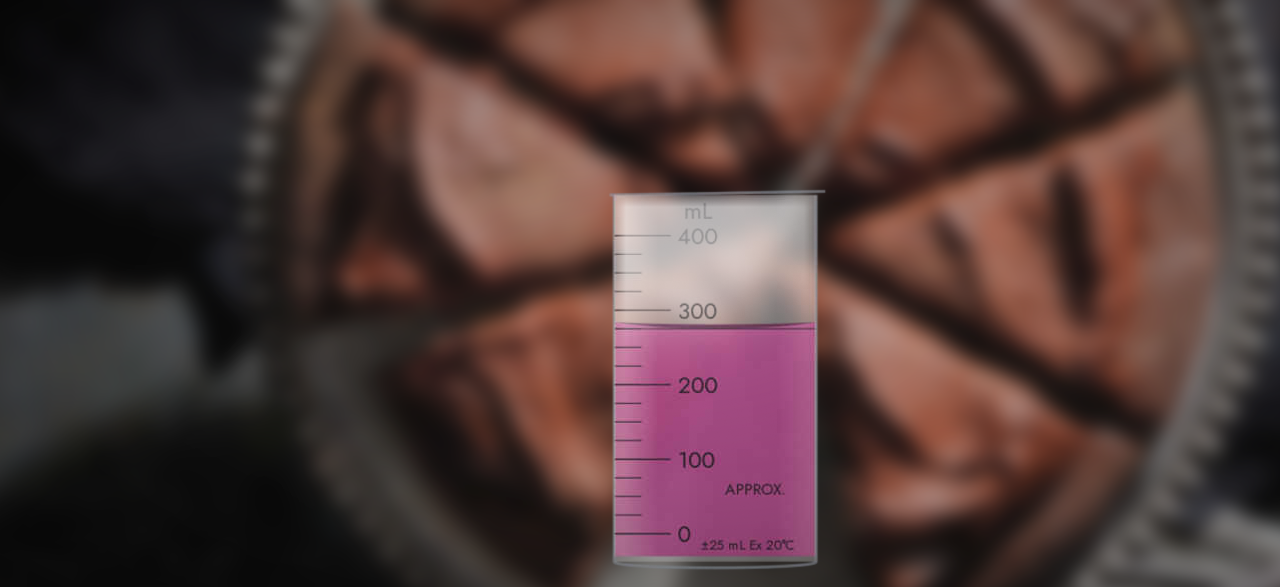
275; mL
